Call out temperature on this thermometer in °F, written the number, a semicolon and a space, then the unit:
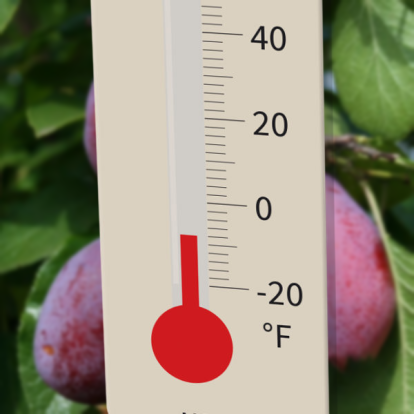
-8; °F
